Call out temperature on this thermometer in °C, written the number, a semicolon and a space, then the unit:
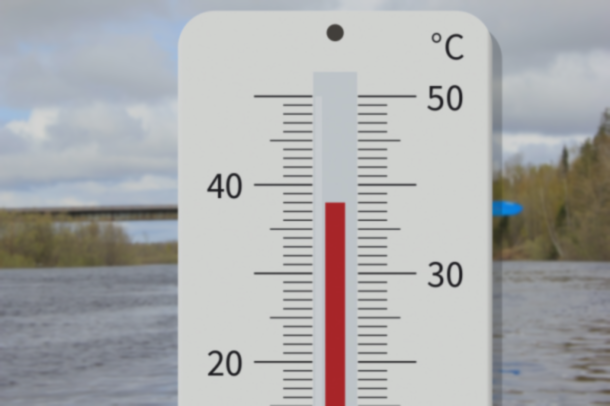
38; °C
